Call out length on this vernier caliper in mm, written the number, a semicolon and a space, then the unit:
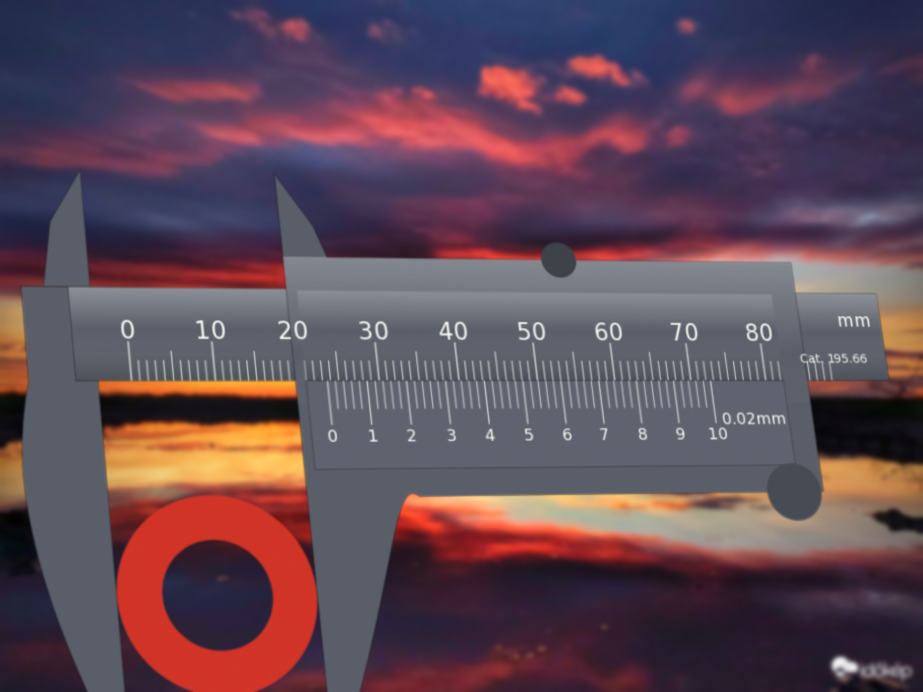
23.6; mm
